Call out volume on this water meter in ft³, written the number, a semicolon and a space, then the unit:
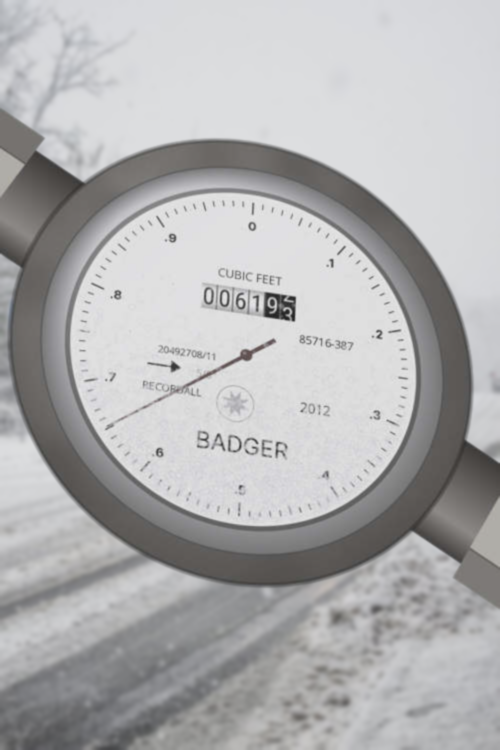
6192.65; ft³
